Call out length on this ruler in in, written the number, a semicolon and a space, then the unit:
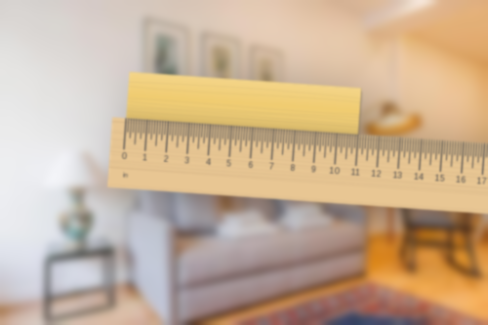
11; in
